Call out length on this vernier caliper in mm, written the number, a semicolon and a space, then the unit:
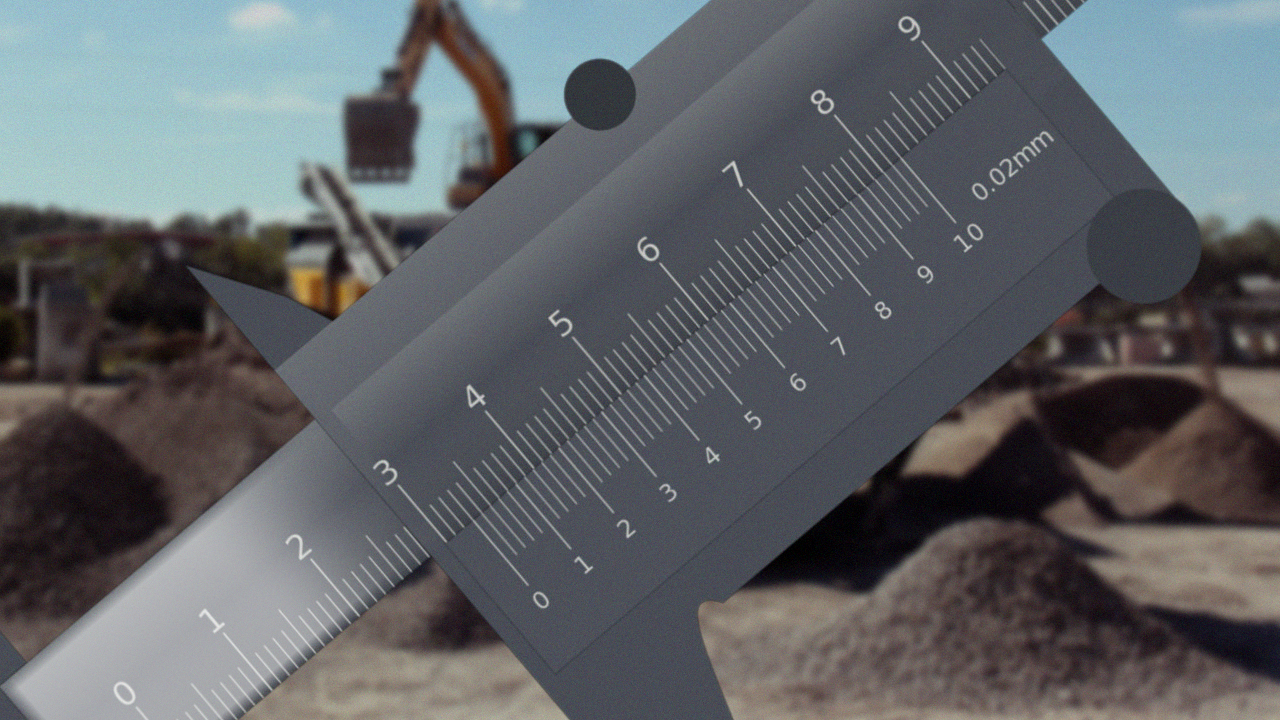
33.0; mm
